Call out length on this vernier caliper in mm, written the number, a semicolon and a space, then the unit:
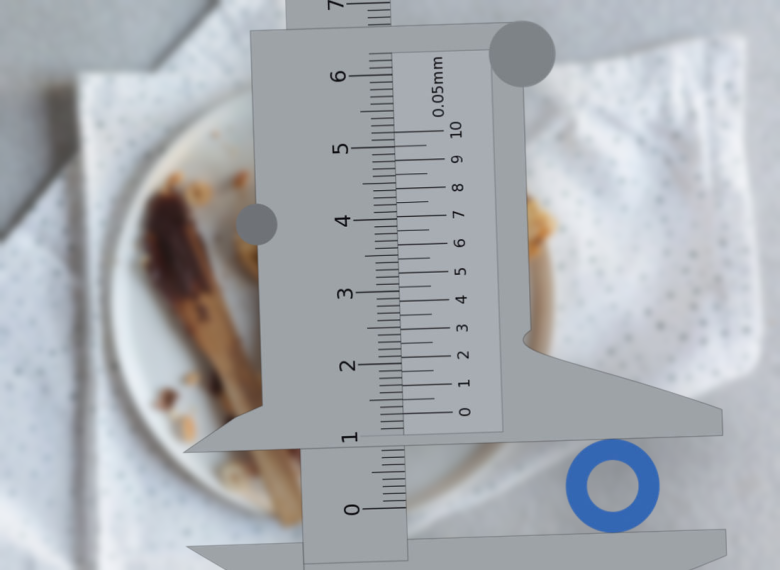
13.0; mm
